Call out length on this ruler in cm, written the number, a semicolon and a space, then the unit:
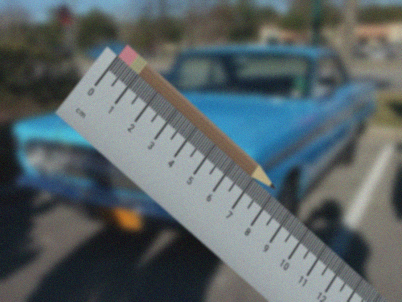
8; cm
